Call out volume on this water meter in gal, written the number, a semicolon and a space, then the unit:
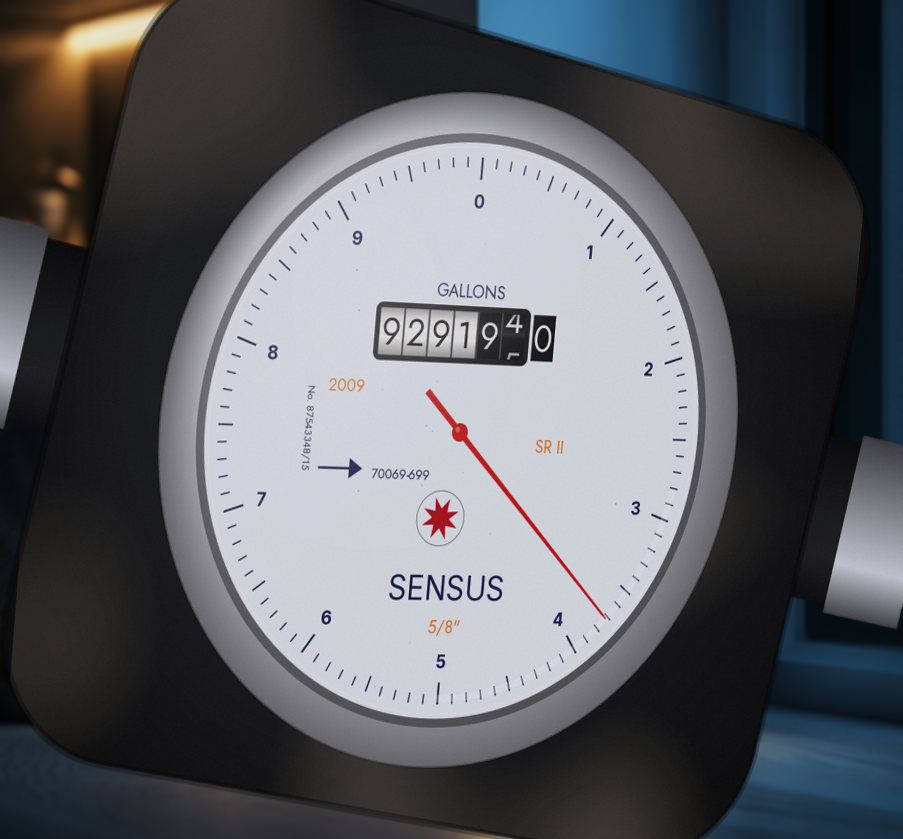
9291943.7; gal
